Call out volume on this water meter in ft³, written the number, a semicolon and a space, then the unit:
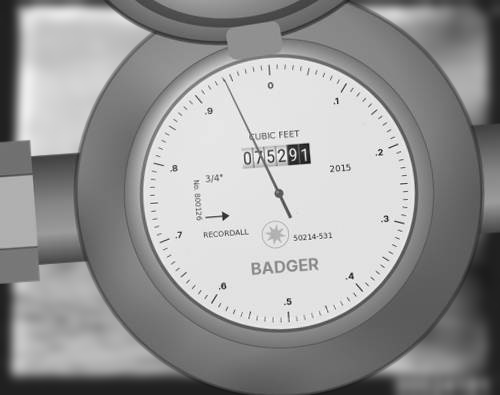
75290.94; ft³
